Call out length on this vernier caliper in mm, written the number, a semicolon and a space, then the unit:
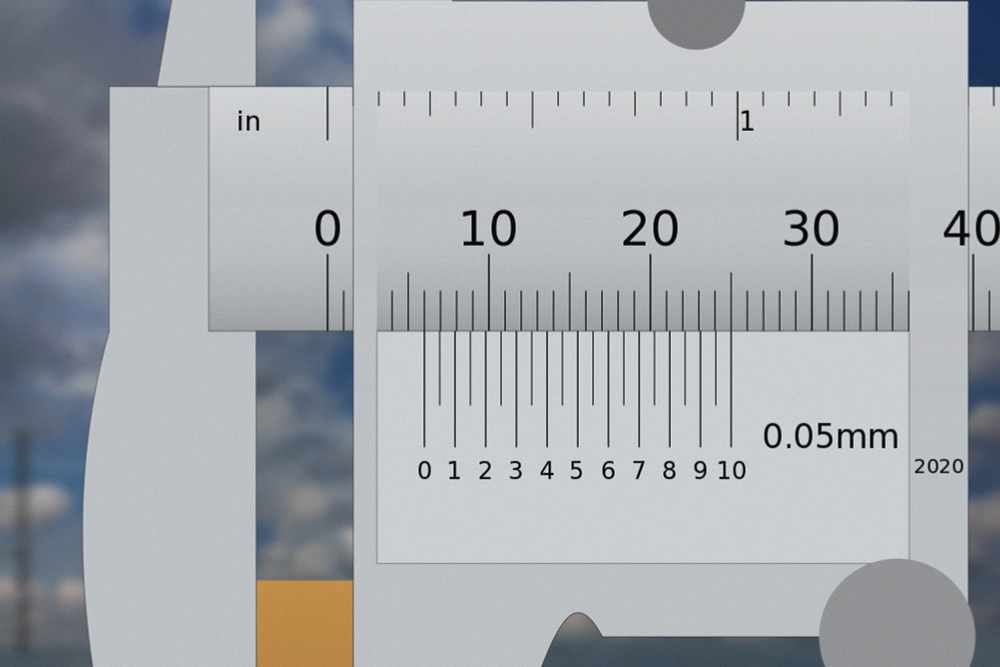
6.0; mm
